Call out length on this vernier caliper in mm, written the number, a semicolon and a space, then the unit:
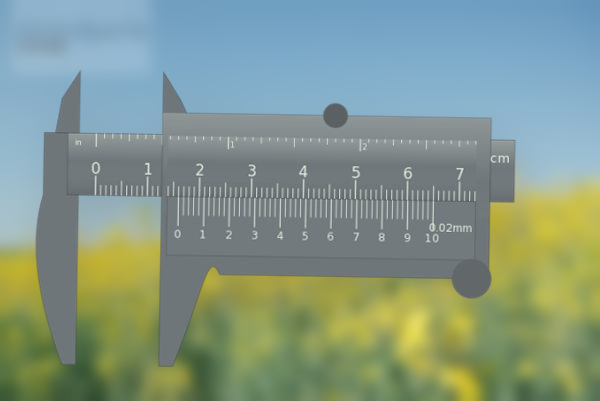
16.0; mm
